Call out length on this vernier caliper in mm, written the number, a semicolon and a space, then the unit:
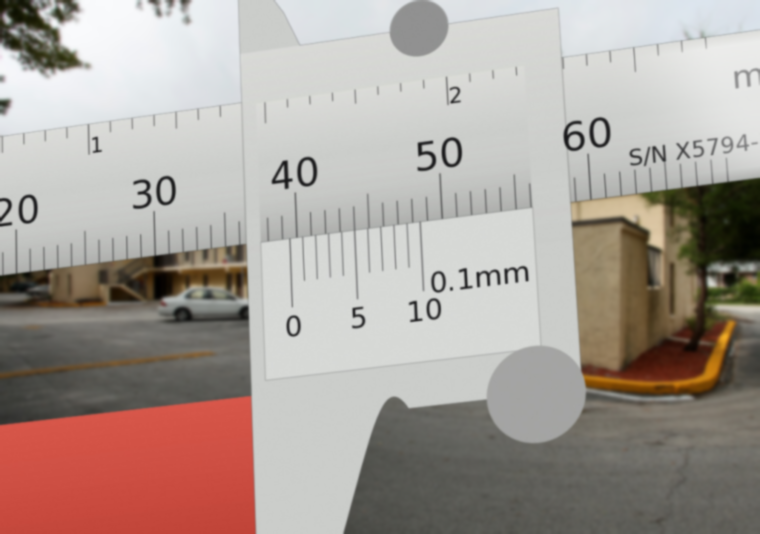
39.5; mm
